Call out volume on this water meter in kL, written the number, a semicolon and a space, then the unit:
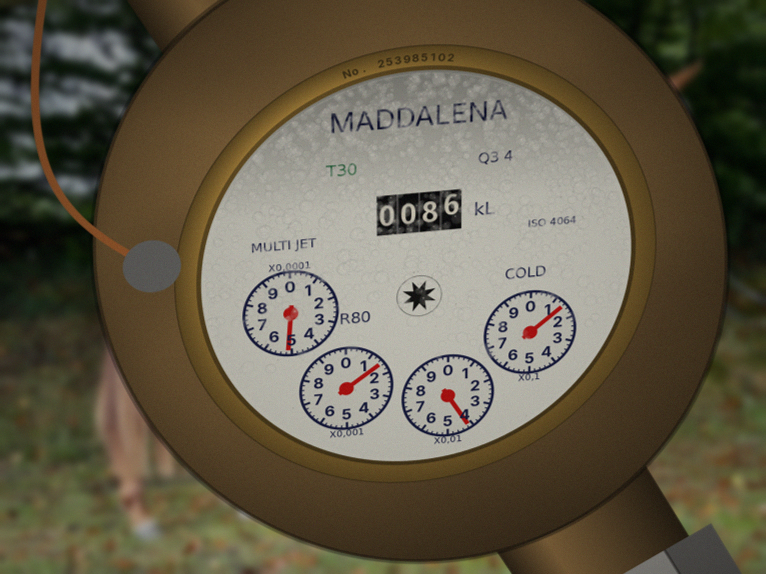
86.1415; kL
